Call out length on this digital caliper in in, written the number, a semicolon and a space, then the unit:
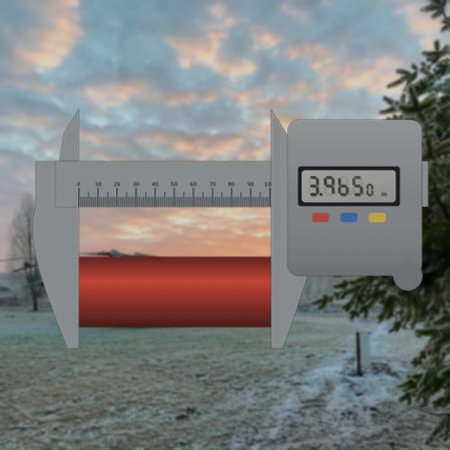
3.9650; in
